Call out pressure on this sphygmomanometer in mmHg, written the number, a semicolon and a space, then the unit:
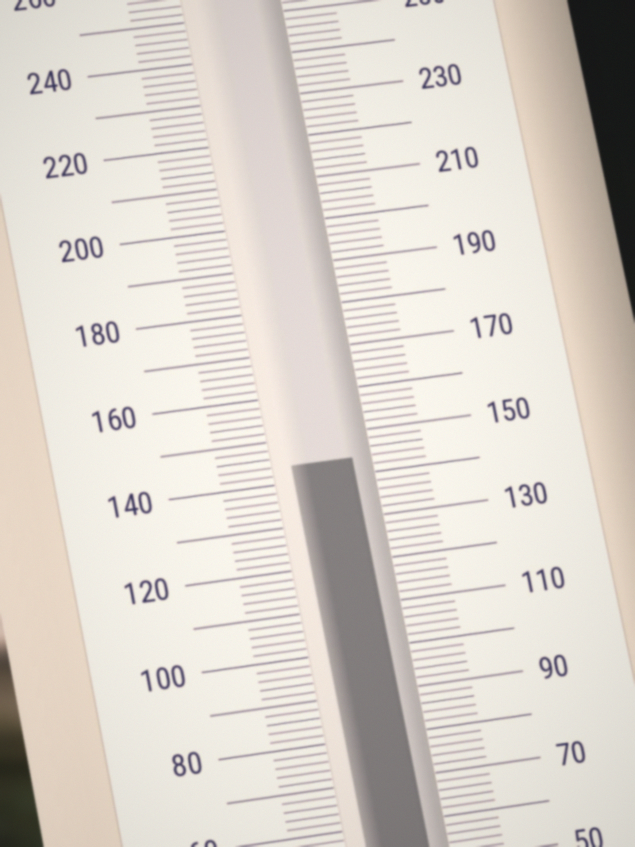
144; mmHg
